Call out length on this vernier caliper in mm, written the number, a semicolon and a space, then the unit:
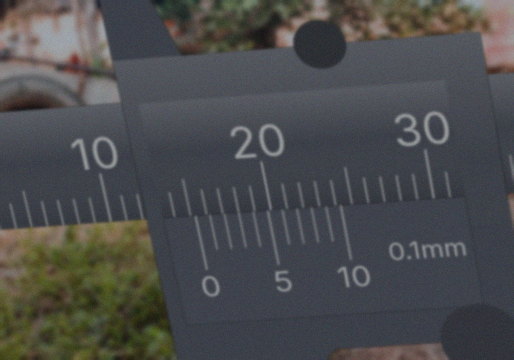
15.3; mm
